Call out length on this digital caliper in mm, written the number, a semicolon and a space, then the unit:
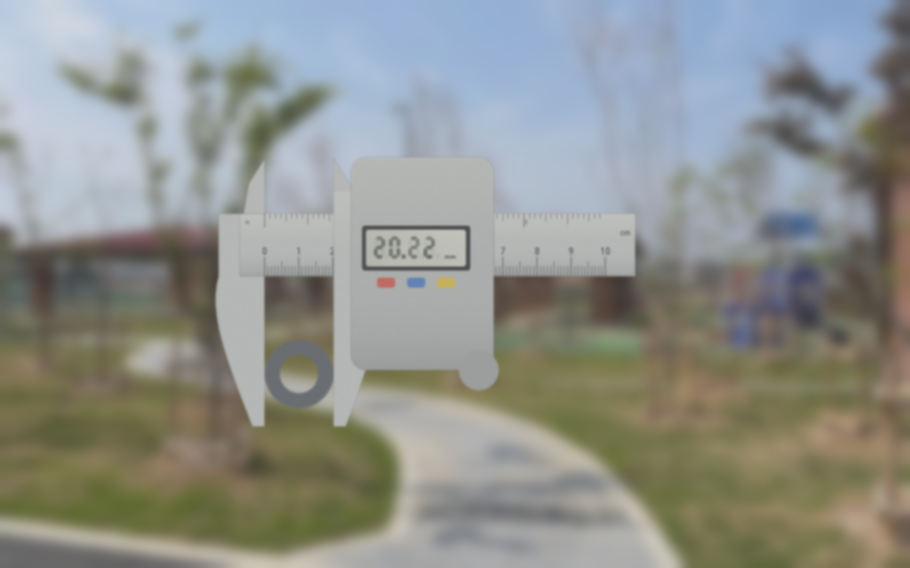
20.22; mm
